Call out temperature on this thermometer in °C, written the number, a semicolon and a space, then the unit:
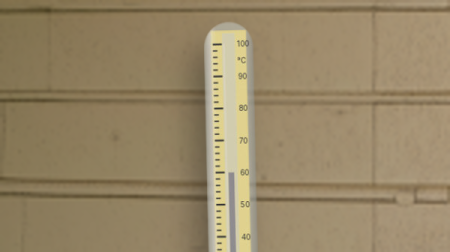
60; °C
